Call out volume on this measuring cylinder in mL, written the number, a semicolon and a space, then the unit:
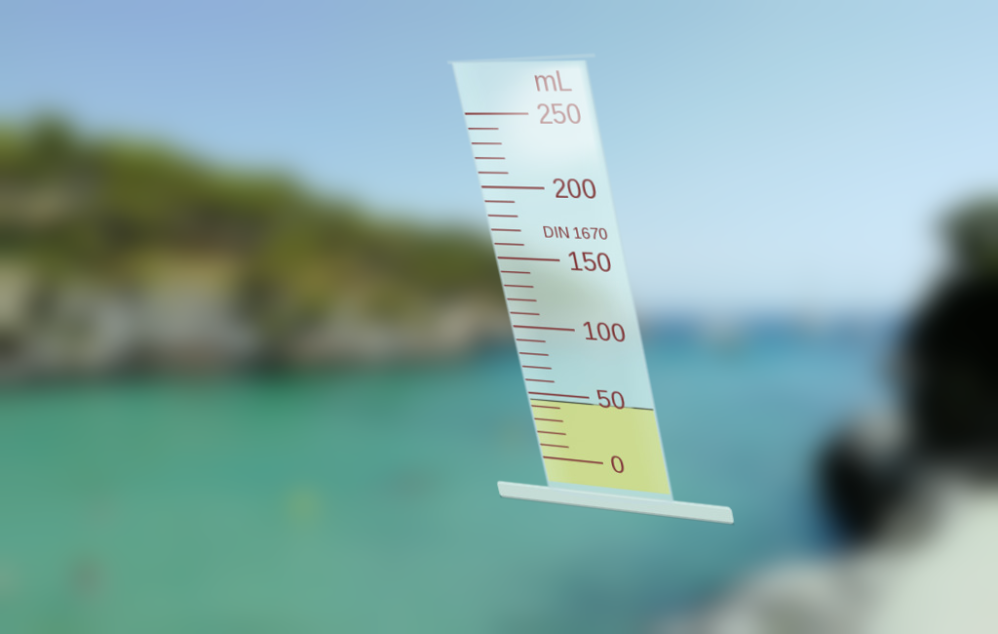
45; mL
